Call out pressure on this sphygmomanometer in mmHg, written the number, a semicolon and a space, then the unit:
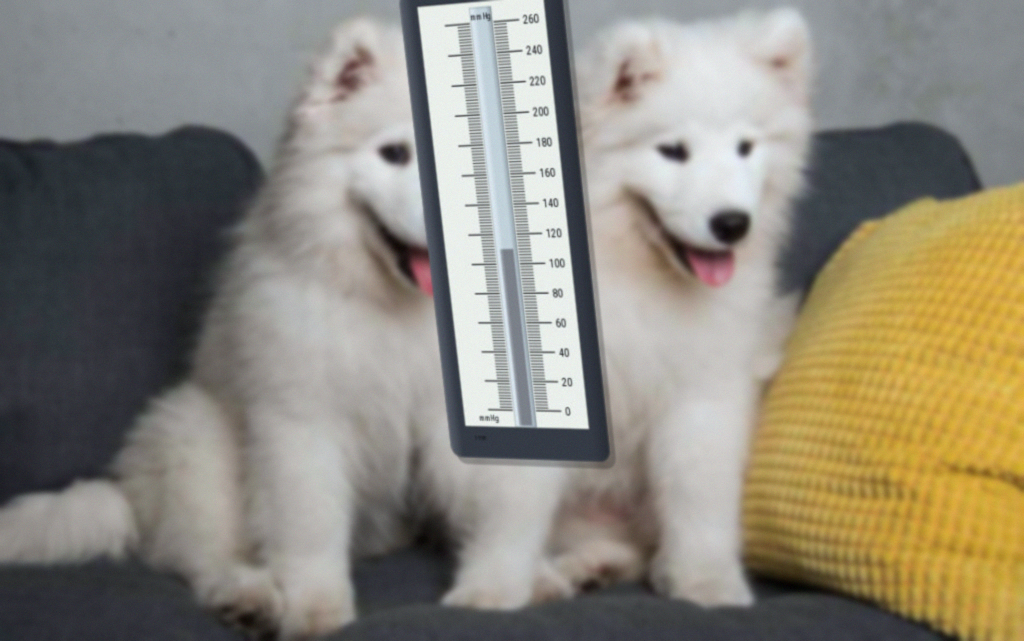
110; mmHg
